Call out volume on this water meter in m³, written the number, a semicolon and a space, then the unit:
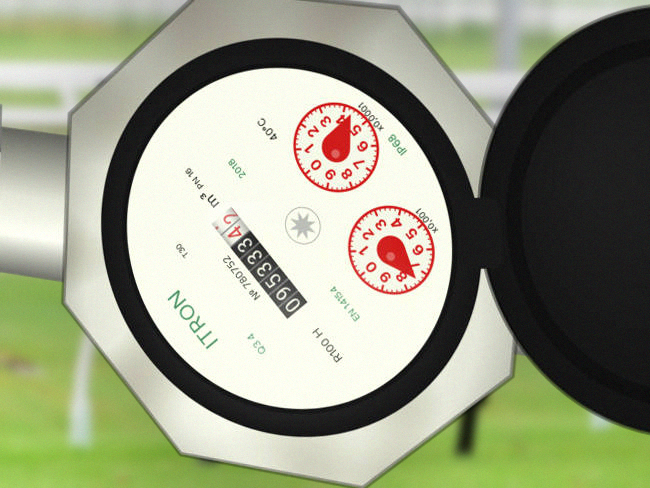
95333.4174; m³
